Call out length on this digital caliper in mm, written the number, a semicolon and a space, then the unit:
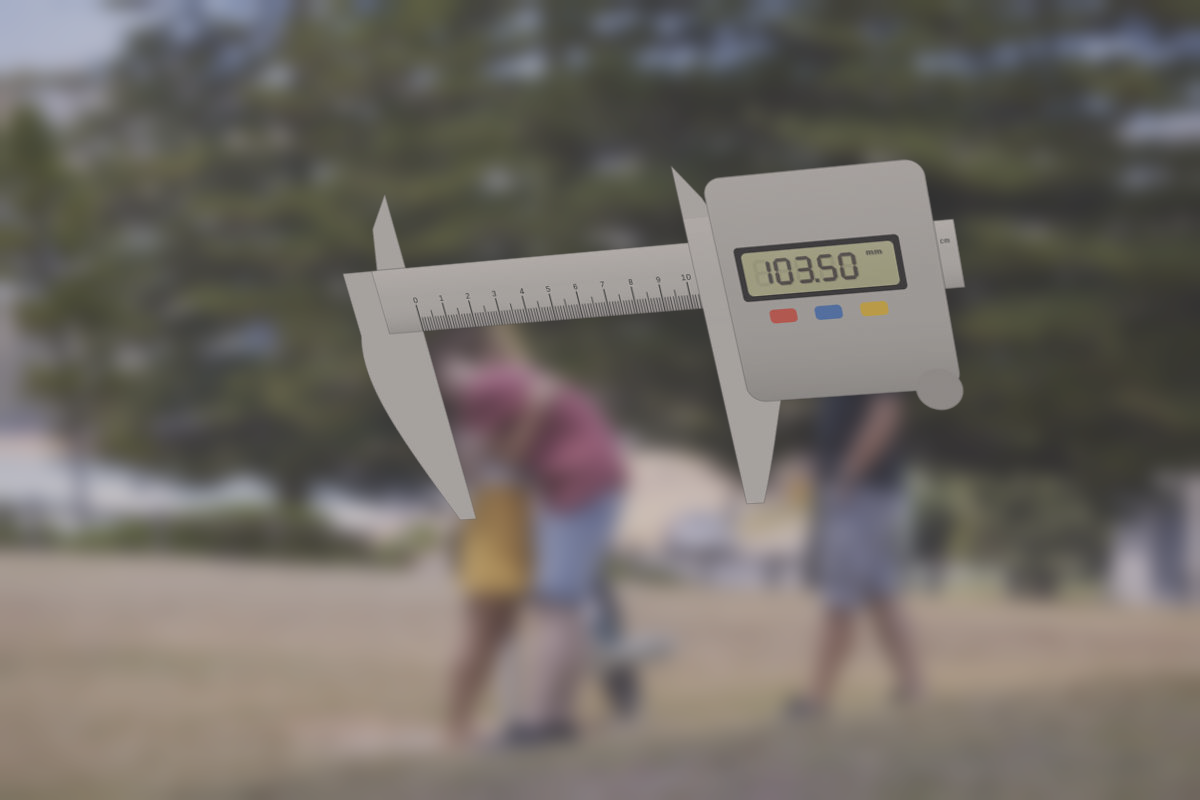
103.50; mm
